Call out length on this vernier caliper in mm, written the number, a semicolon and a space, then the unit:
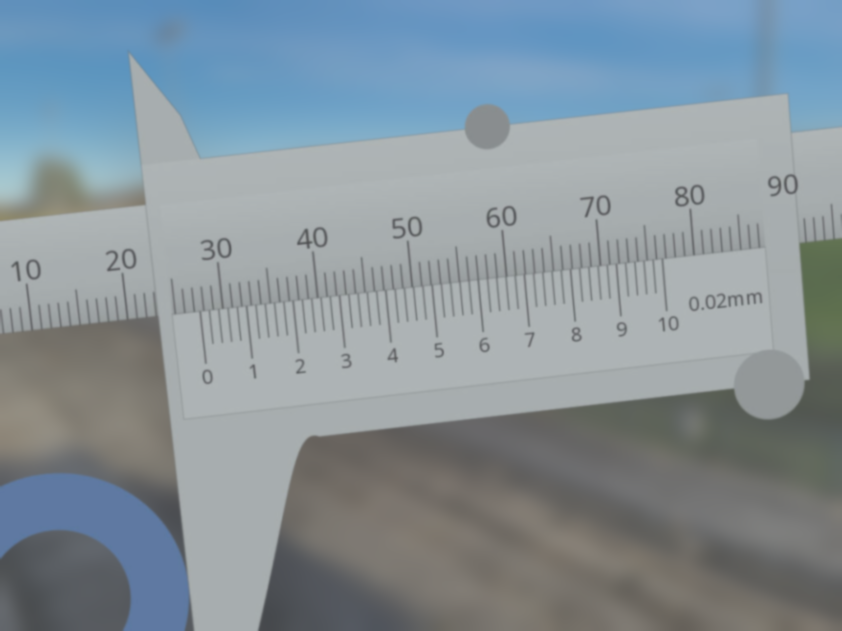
27.6; mm
